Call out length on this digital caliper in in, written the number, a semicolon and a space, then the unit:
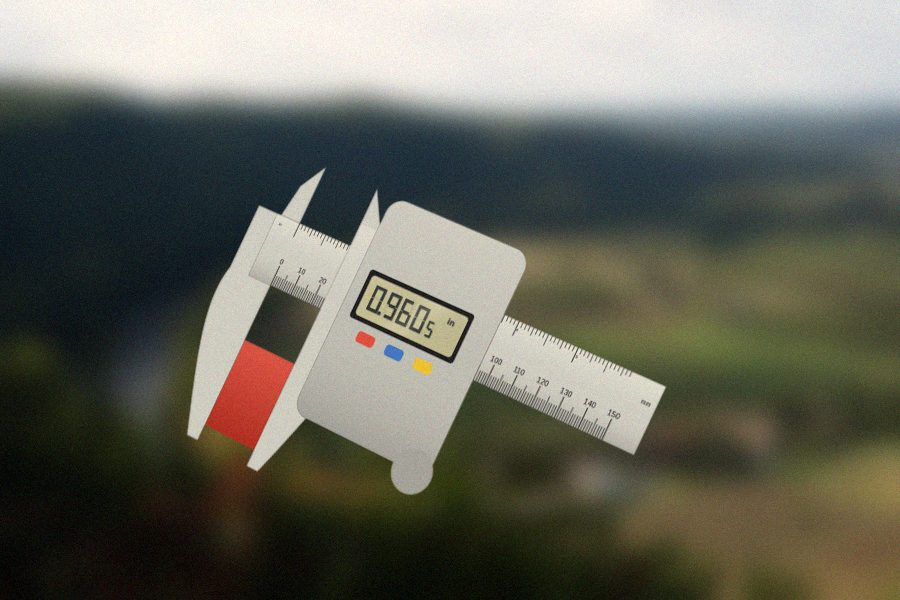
0.9605; in
